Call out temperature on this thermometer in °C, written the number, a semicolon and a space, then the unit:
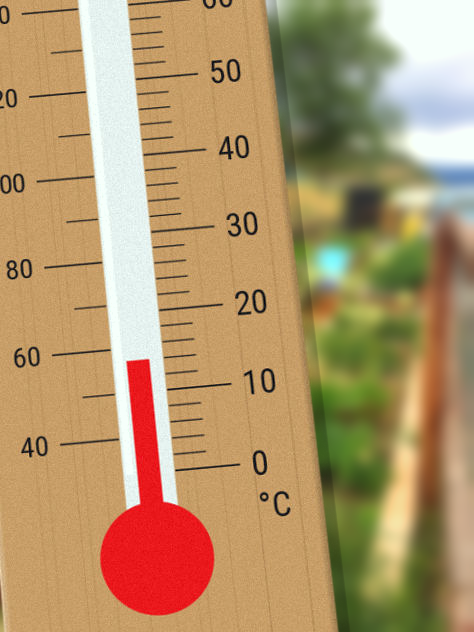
14; °C
